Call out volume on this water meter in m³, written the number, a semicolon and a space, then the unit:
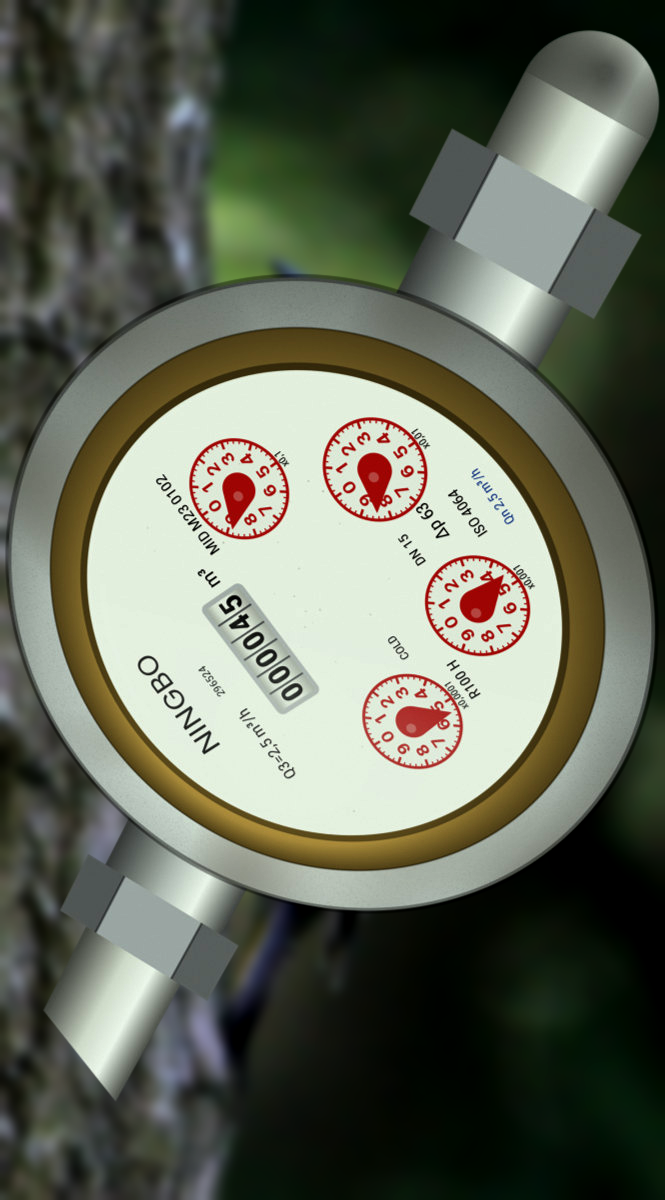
44.8845; m³
